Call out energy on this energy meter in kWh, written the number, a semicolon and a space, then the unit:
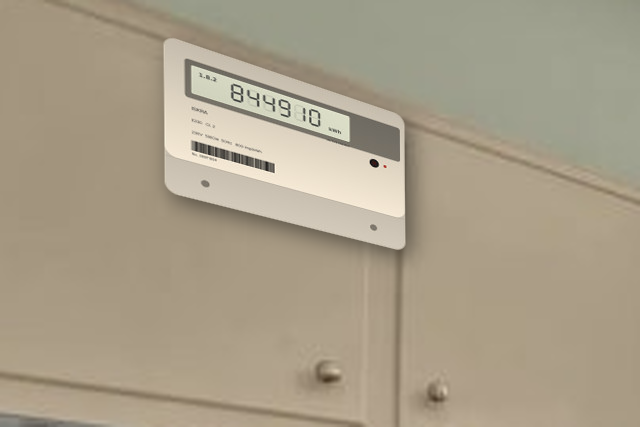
844910; kWh
